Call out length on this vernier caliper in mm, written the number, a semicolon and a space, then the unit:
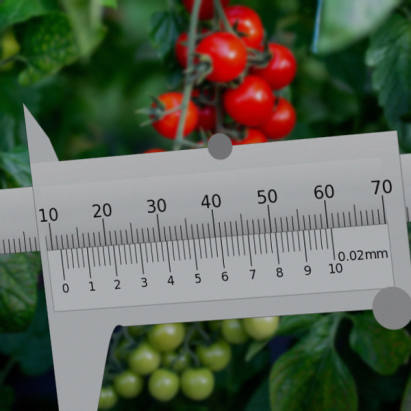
11.6; mm
